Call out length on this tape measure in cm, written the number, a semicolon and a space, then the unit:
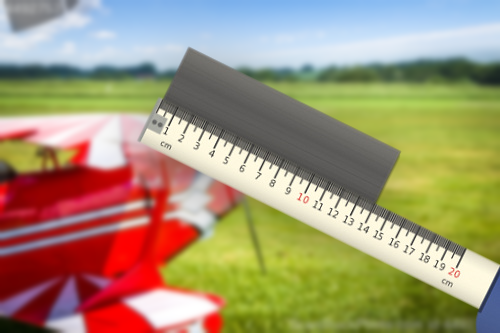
14; cm
